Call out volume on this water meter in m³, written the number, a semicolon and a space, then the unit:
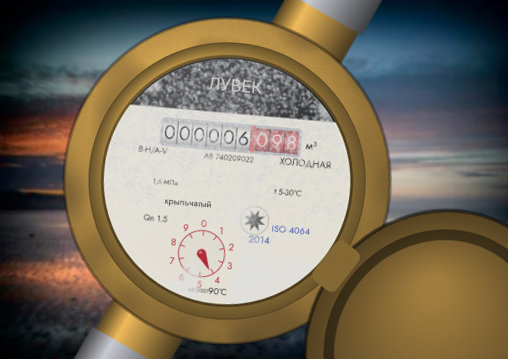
6.0984; m³
